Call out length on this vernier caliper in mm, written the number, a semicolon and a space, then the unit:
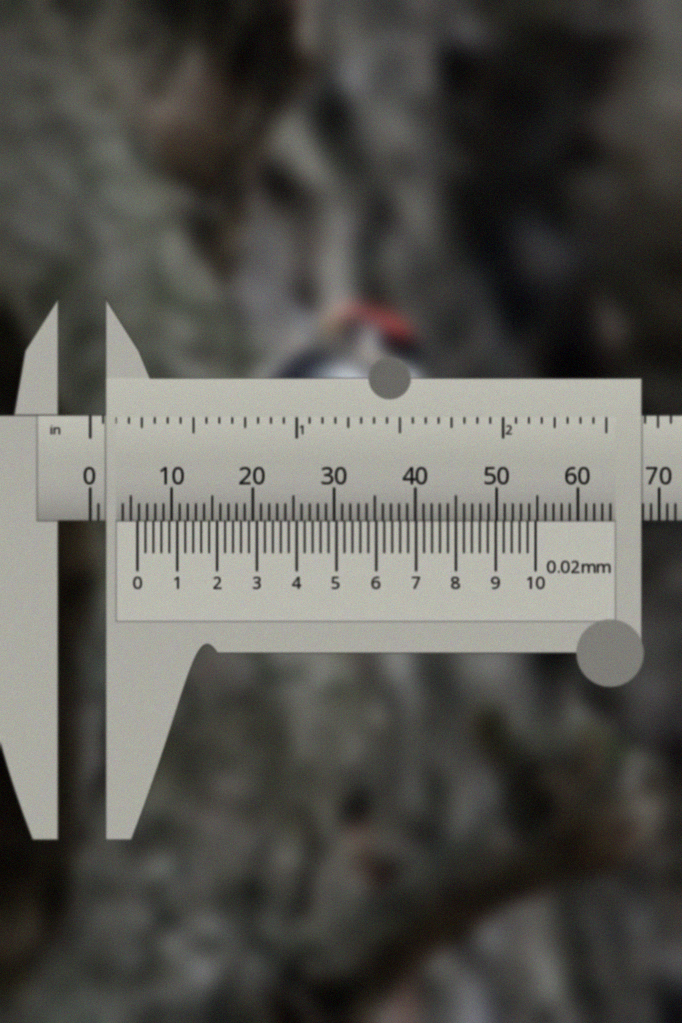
5.8; mm
